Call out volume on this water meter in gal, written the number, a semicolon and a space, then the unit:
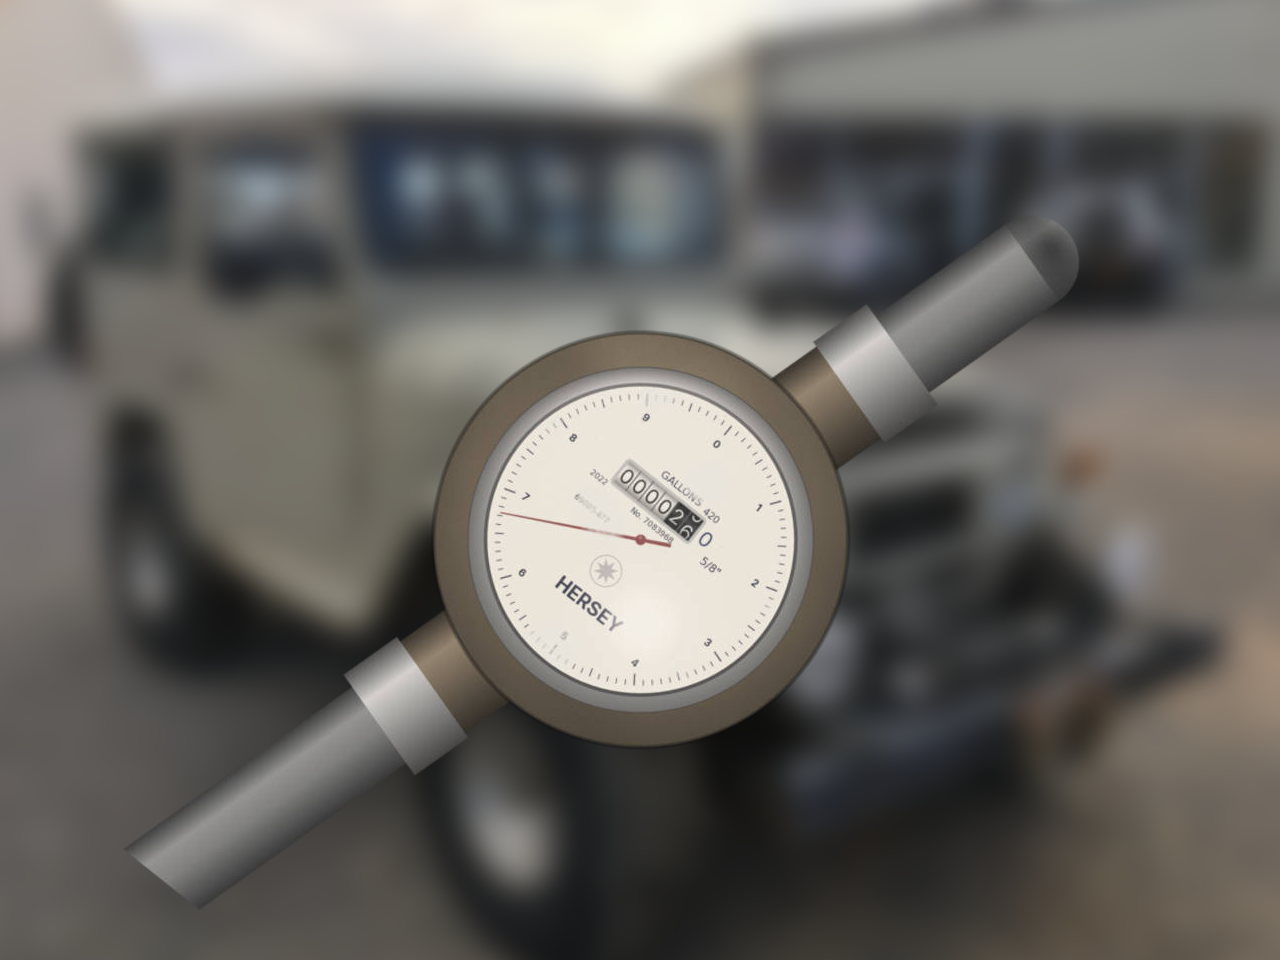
256.7; gal
